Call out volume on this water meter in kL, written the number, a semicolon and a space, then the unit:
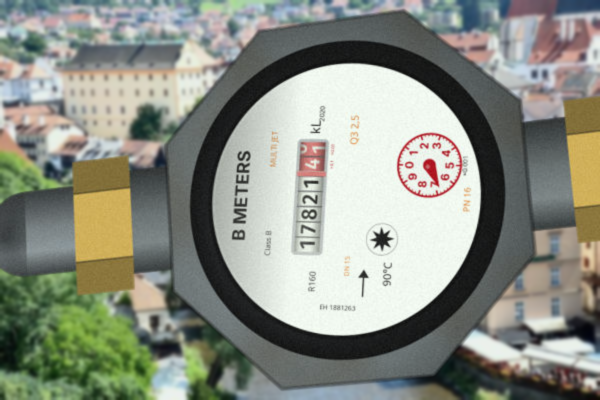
17821.406; kL
